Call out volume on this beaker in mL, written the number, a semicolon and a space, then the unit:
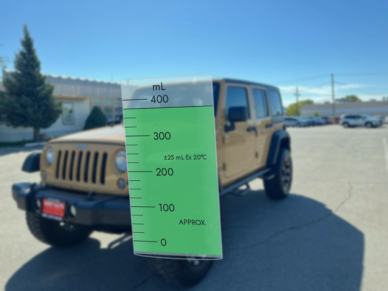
375; mL
